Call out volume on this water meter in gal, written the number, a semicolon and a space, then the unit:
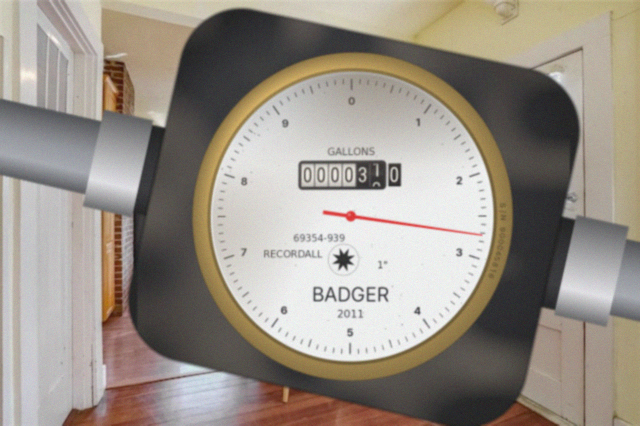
312.7; gal
